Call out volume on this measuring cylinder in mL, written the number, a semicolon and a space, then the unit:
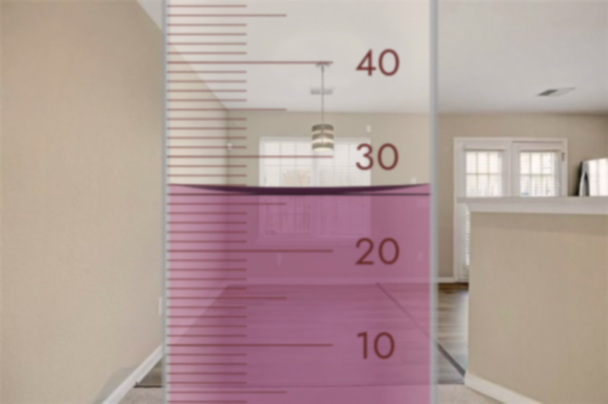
26; mL
